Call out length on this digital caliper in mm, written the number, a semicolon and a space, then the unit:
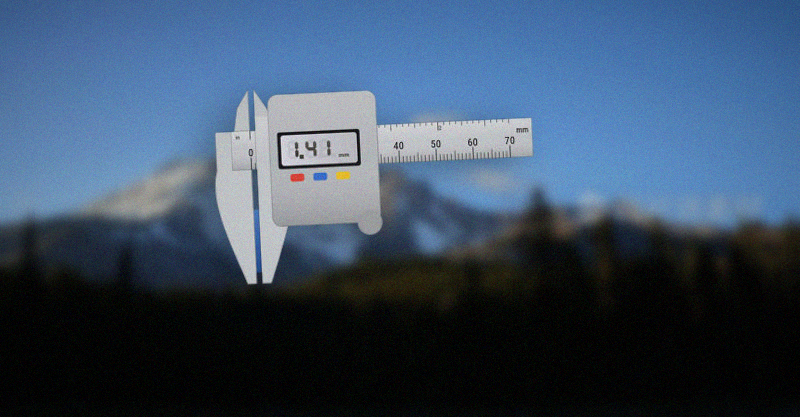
1.41; mm
